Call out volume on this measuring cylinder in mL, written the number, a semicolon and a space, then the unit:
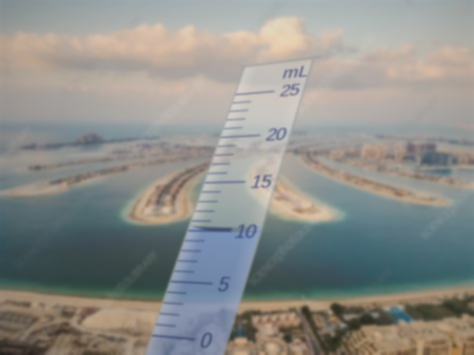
10; mL
